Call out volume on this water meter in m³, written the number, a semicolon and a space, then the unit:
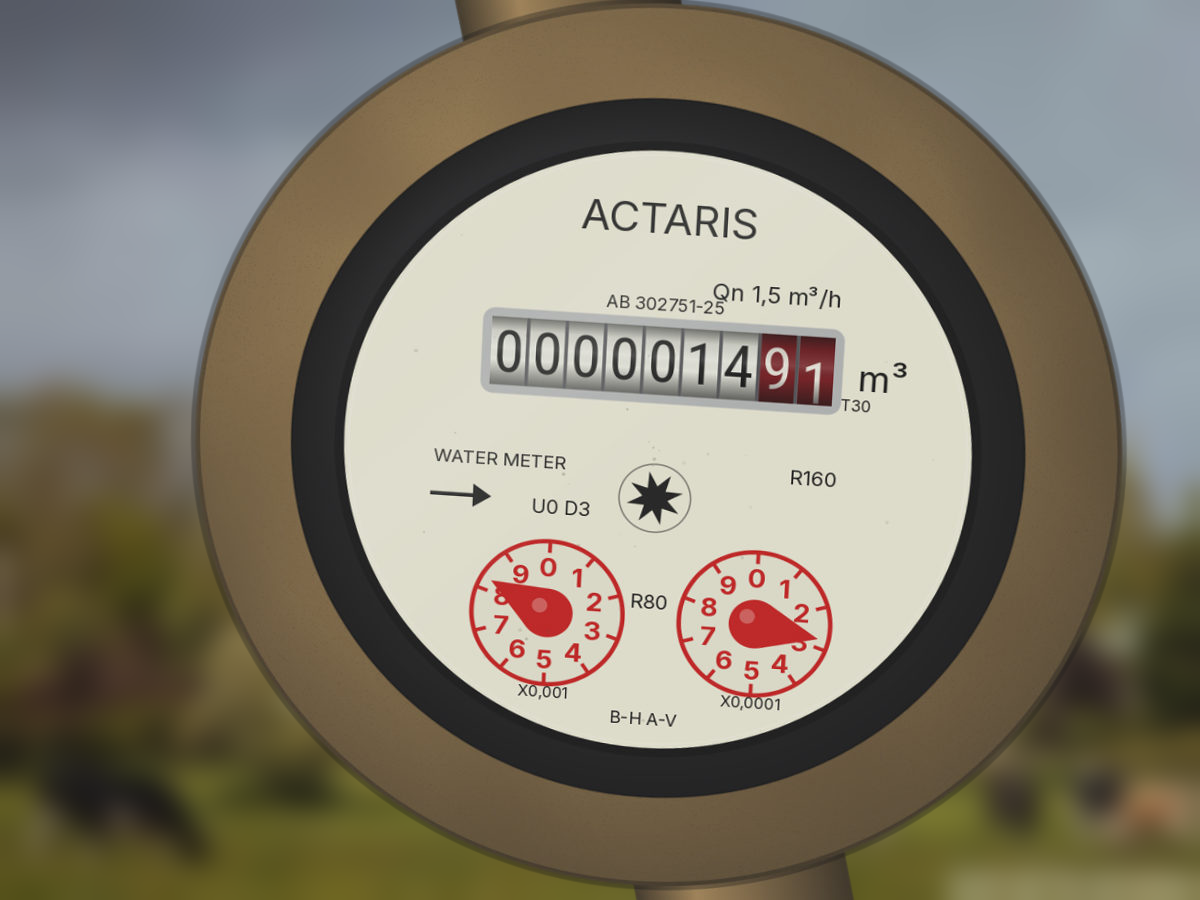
14.9082; m³
